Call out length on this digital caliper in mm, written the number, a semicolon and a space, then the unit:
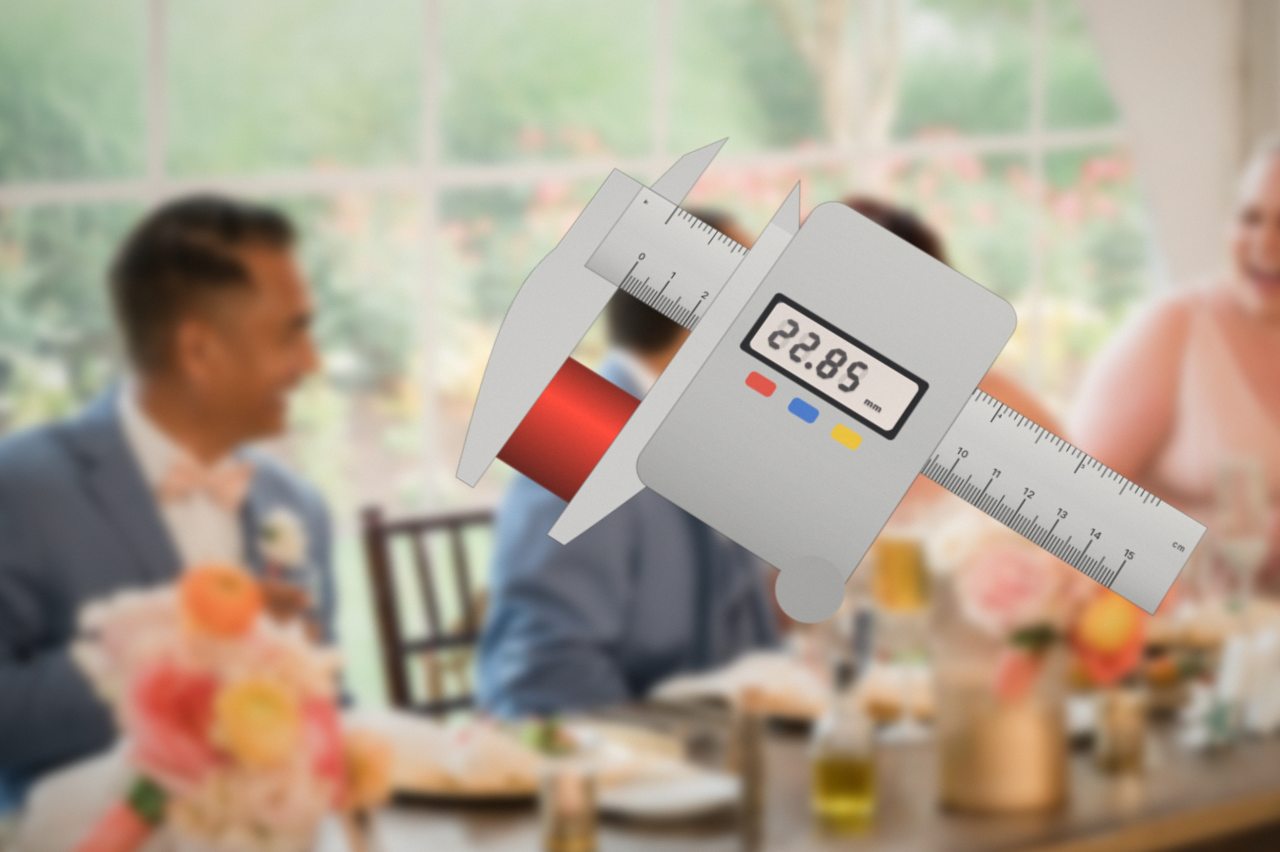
22.85; mm
